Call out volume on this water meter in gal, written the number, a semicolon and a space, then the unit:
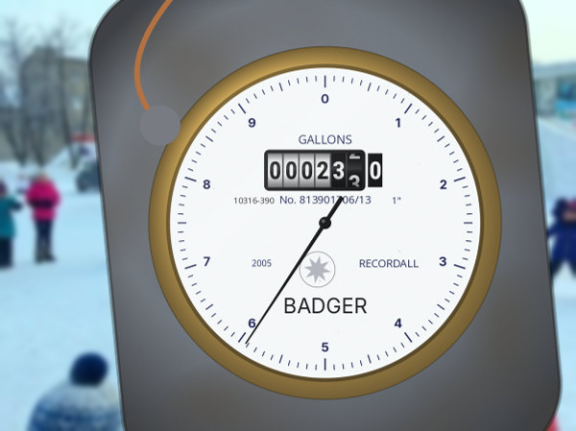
2325.9; gal
